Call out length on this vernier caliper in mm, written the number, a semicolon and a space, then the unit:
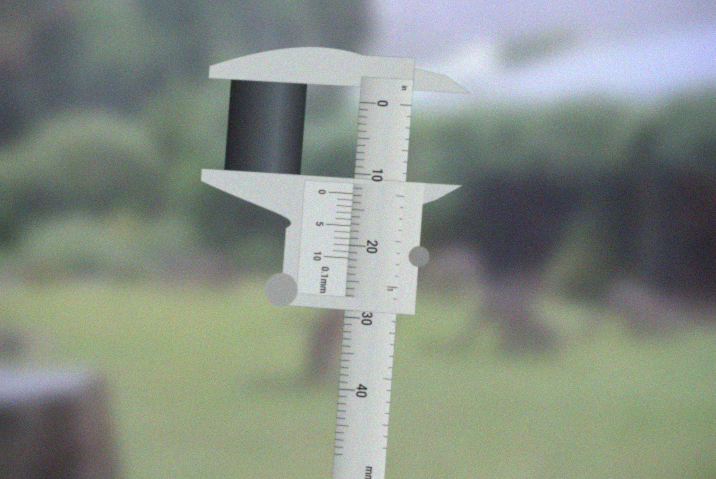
12.8; mm
